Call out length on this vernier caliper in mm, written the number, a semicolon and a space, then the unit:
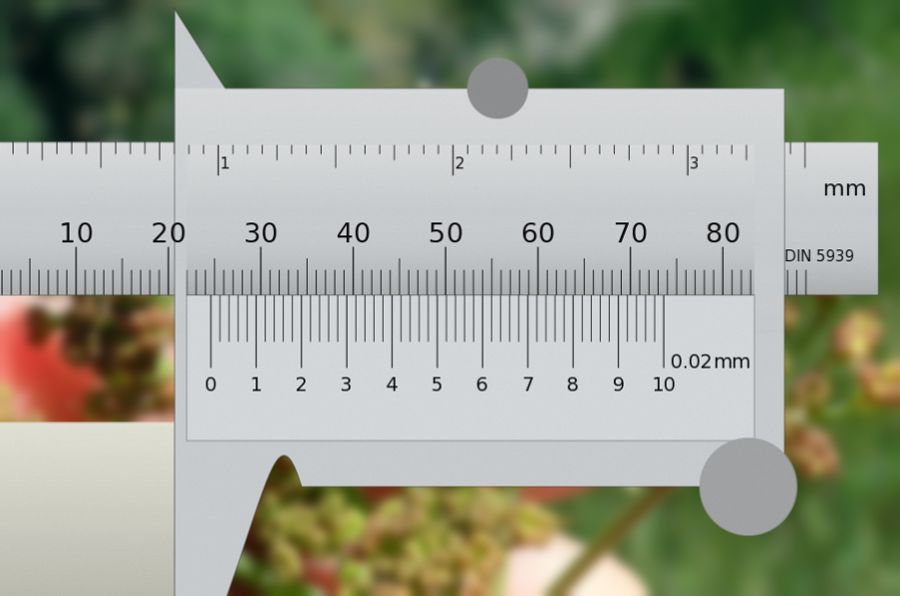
24.6; mm
